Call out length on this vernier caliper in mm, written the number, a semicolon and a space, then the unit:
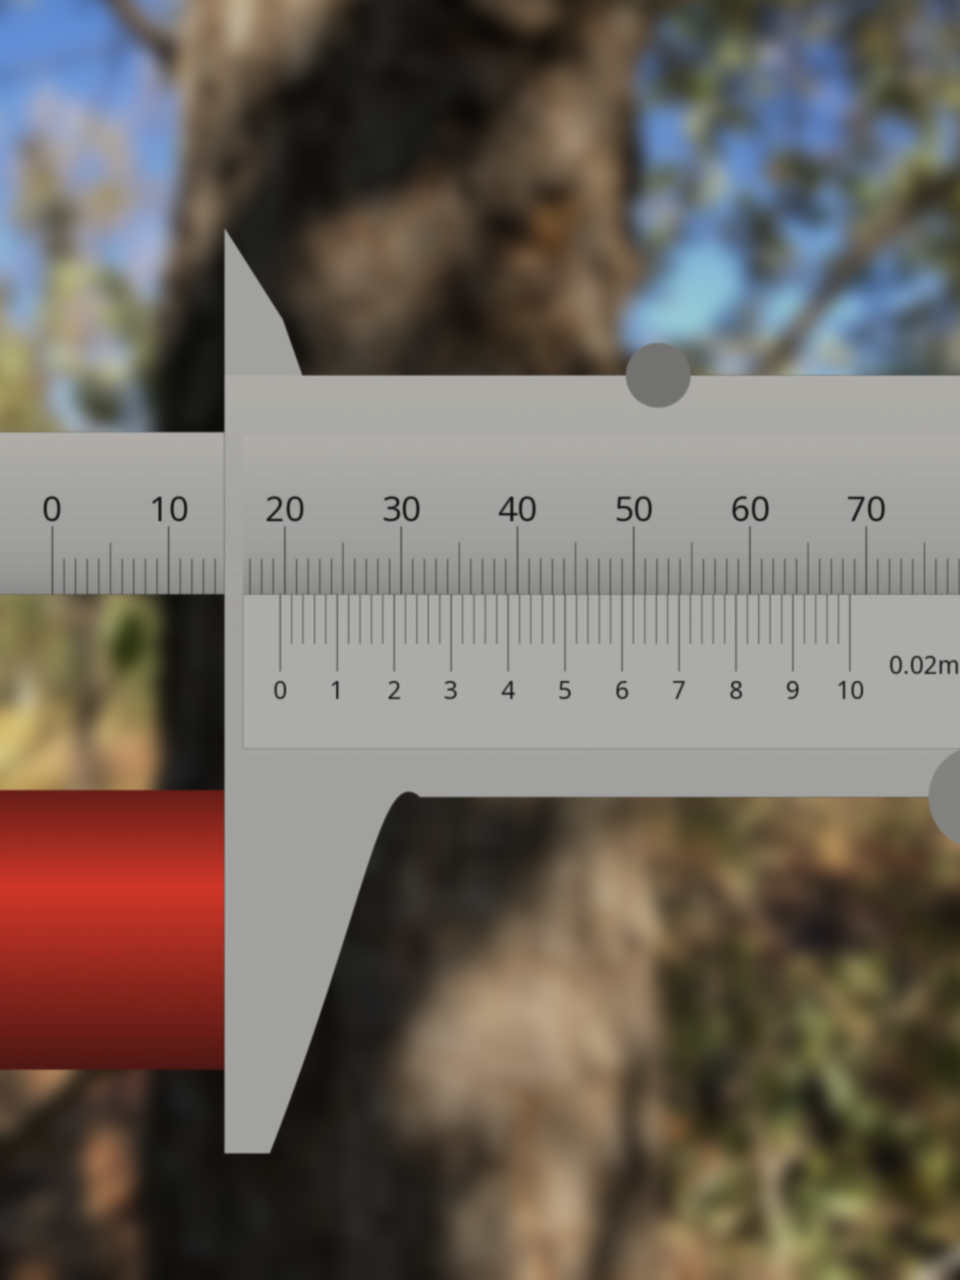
19.6; mm
